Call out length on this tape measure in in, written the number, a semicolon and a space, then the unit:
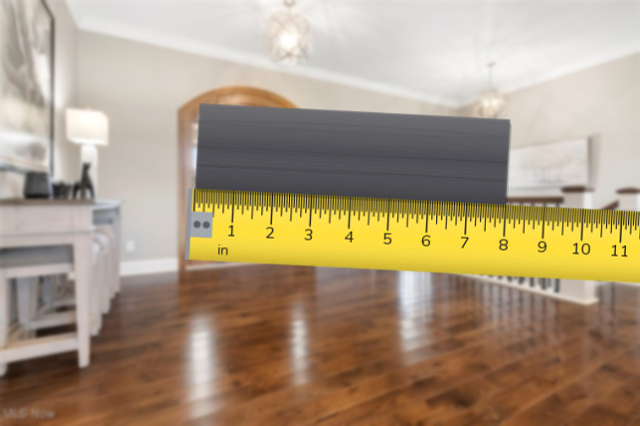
8; in
